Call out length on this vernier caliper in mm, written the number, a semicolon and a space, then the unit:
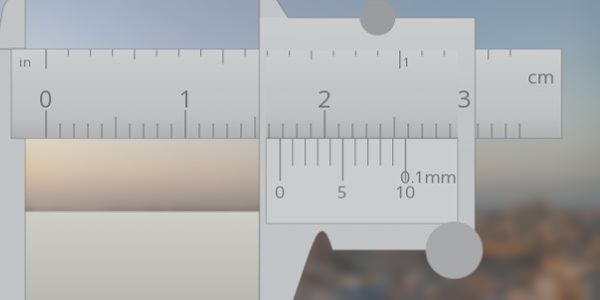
16.8; mm
